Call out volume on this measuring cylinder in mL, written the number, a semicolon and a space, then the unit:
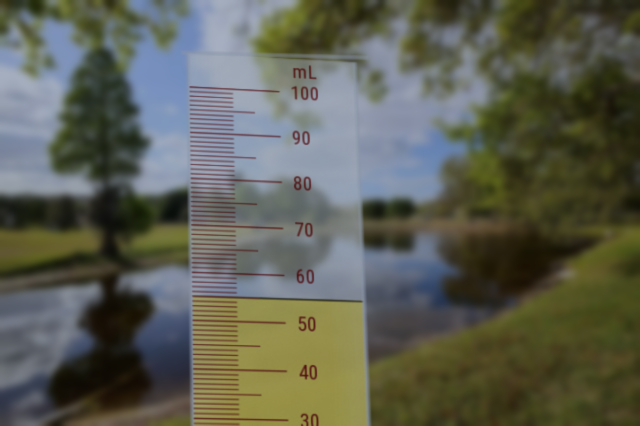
55; mL
